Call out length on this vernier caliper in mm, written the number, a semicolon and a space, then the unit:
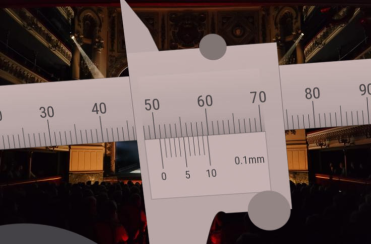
50.8; mm
